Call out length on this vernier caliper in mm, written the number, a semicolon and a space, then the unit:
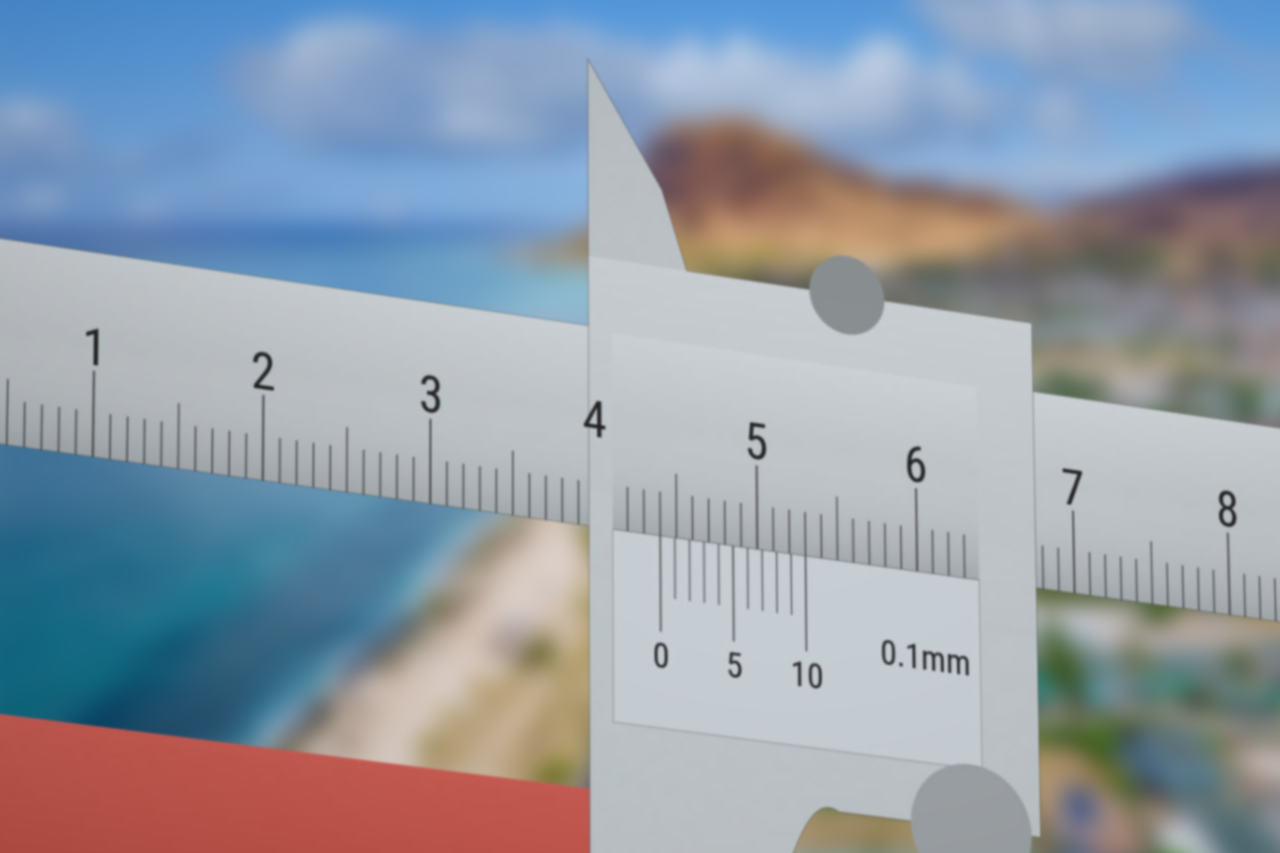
44.0; mm
